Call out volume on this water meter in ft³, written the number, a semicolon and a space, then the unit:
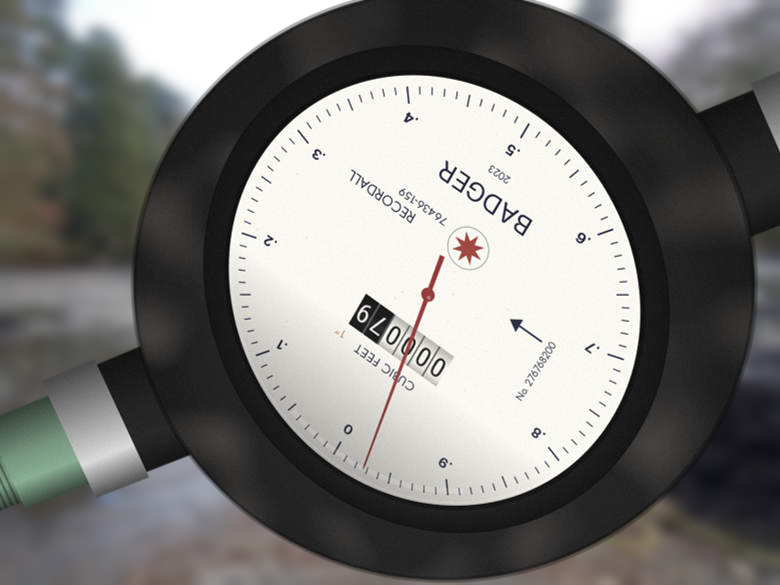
78.97; ft³
